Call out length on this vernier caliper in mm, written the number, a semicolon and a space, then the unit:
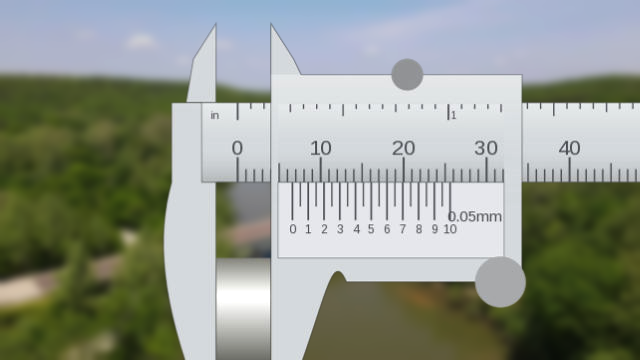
6.6; mm
